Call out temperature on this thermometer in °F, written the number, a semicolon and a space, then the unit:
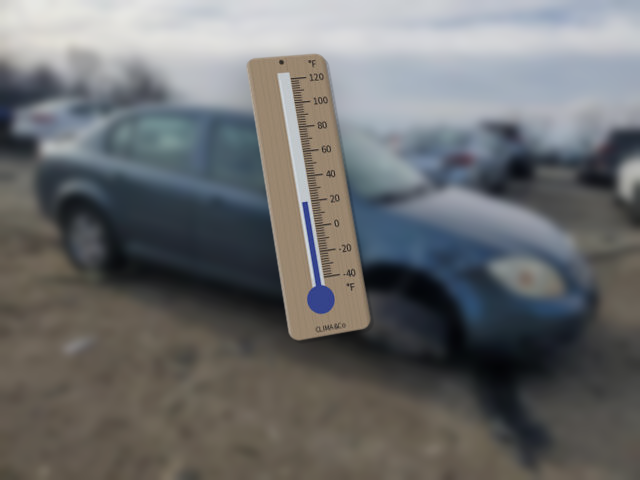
20; °F
